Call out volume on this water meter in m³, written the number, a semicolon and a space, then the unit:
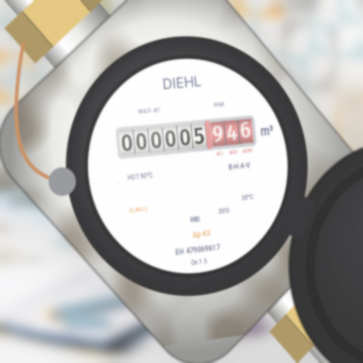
5.946; m³
